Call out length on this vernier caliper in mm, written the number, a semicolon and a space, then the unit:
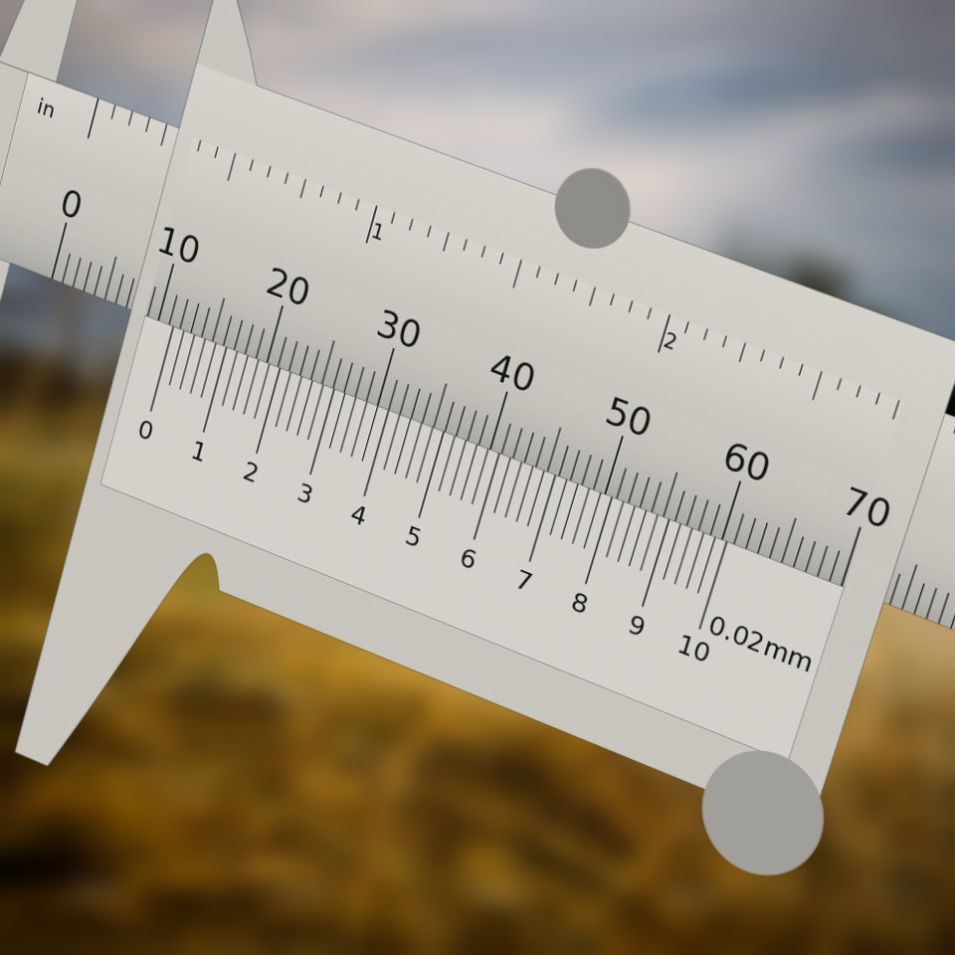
11.4; mm
